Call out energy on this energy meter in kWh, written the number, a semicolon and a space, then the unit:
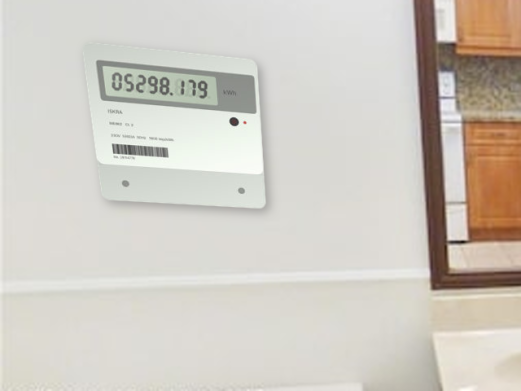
5298.179; kWh
